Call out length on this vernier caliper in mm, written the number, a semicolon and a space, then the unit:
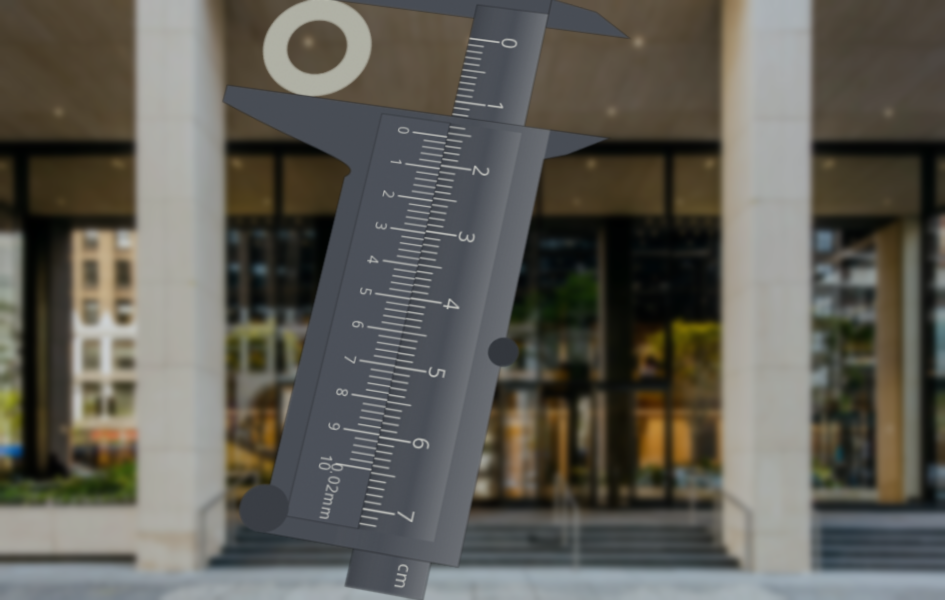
15.6; mm
